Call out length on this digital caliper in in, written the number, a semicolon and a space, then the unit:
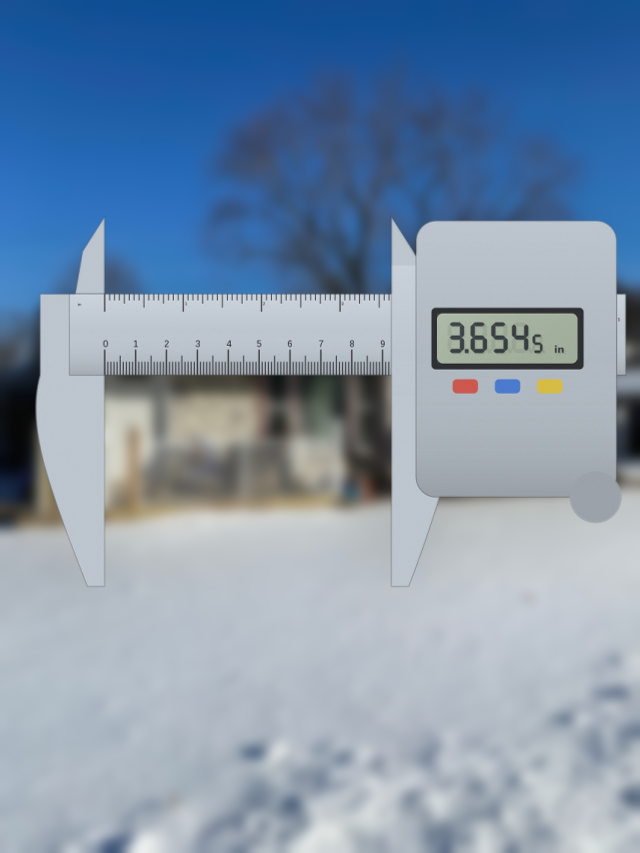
3.6545; in
